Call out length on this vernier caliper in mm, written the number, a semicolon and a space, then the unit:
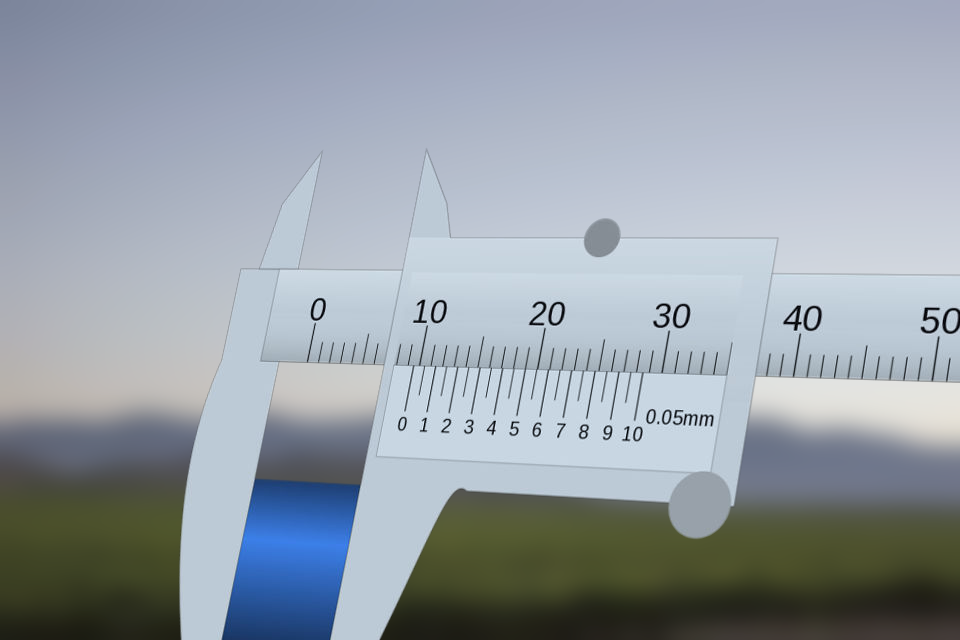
9.5; mm
